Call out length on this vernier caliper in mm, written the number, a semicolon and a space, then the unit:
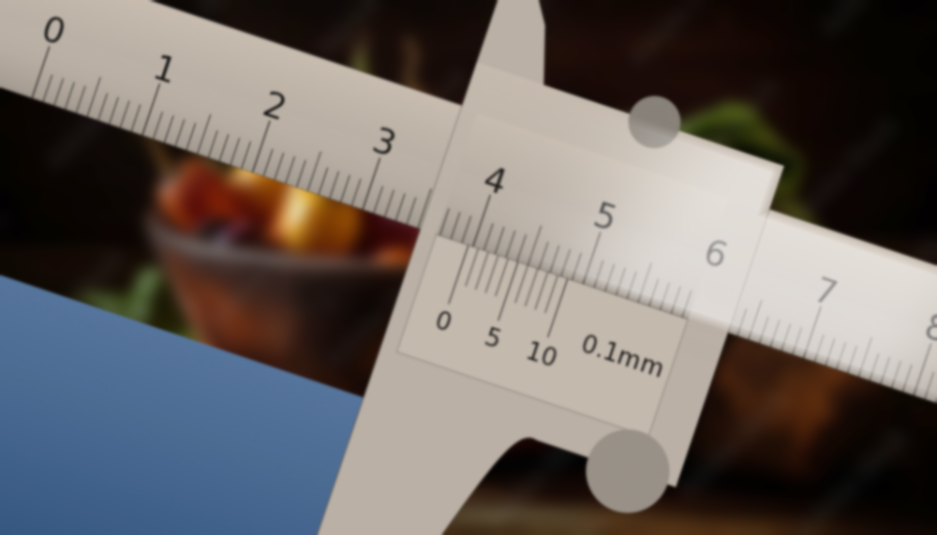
39.6; mm
